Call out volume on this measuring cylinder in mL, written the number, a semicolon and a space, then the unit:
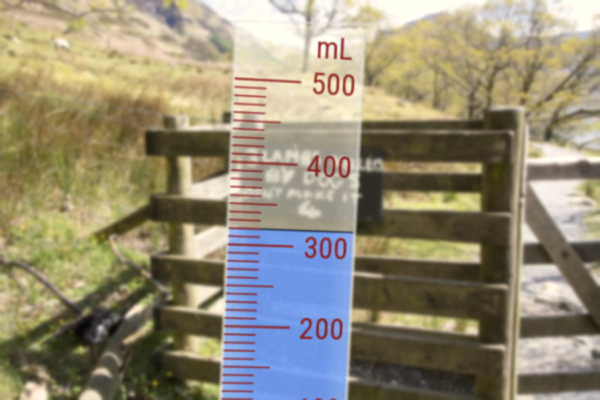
320; mL
